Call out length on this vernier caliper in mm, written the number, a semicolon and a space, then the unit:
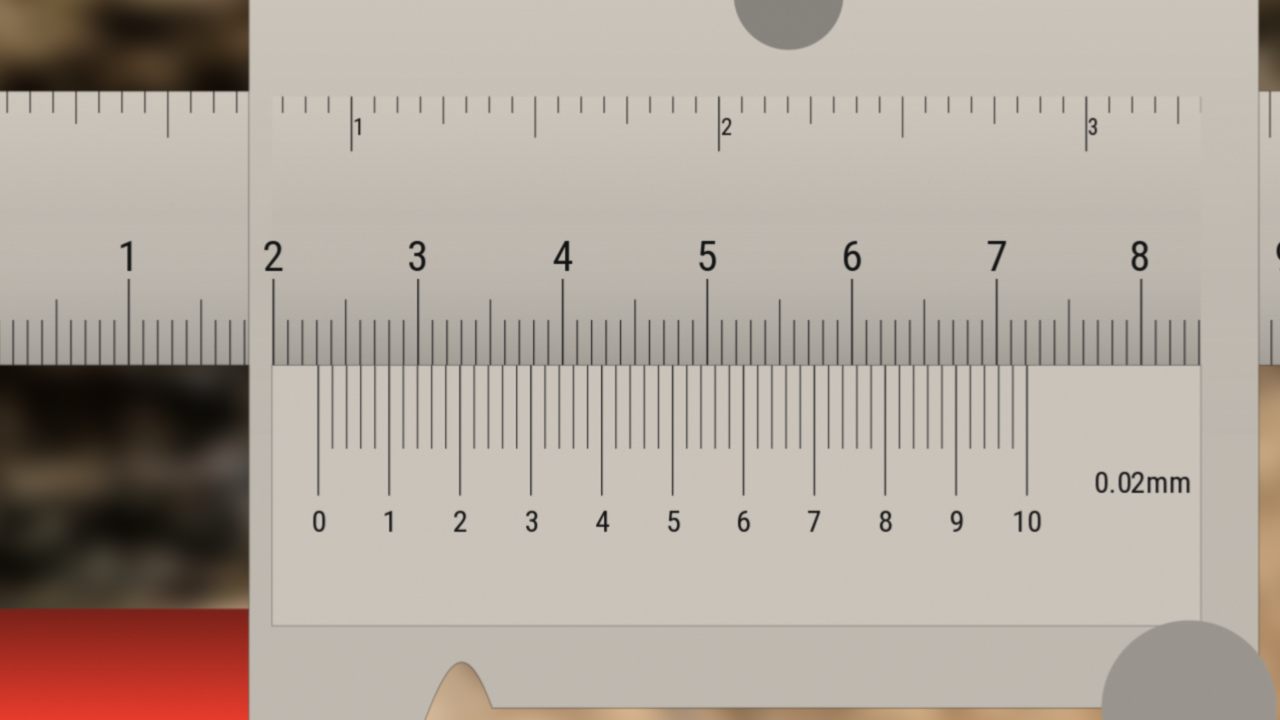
23.1; mm
